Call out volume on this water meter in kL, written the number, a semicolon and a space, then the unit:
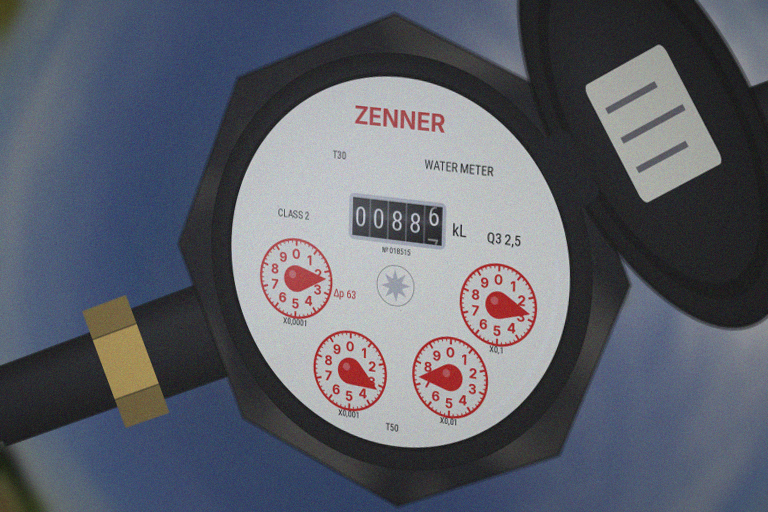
886.2732; kL
